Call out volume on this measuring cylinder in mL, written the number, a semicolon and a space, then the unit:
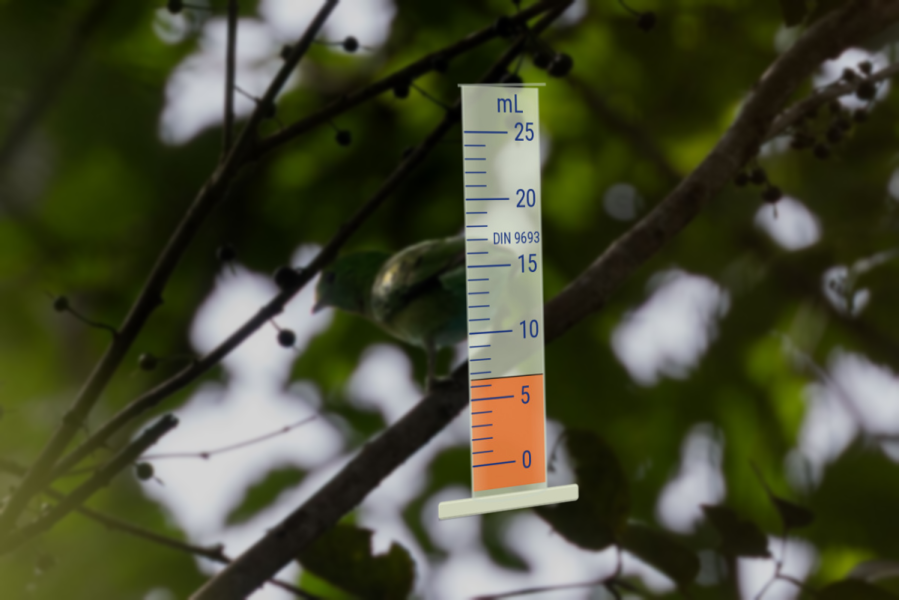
6.5; mL
